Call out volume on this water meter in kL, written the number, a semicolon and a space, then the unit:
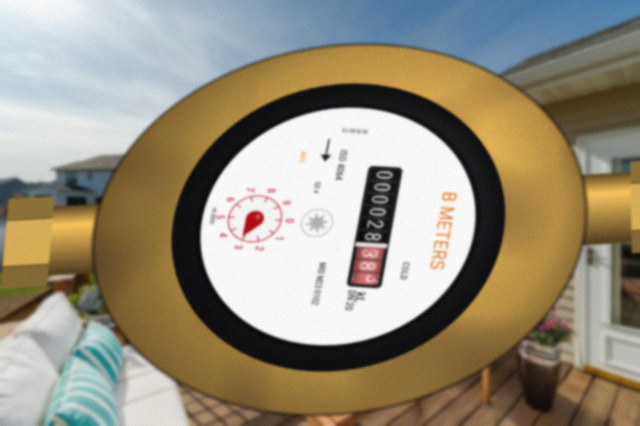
28.3833; kL
